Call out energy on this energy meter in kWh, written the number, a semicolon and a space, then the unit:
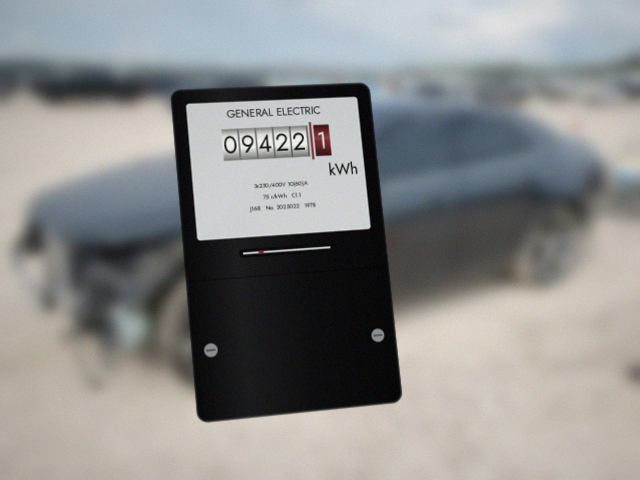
9422.1; kWh
